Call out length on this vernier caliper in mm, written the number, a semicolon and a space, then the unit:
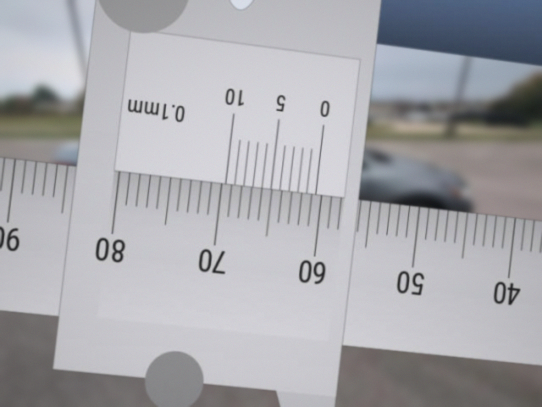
60.6; mm
